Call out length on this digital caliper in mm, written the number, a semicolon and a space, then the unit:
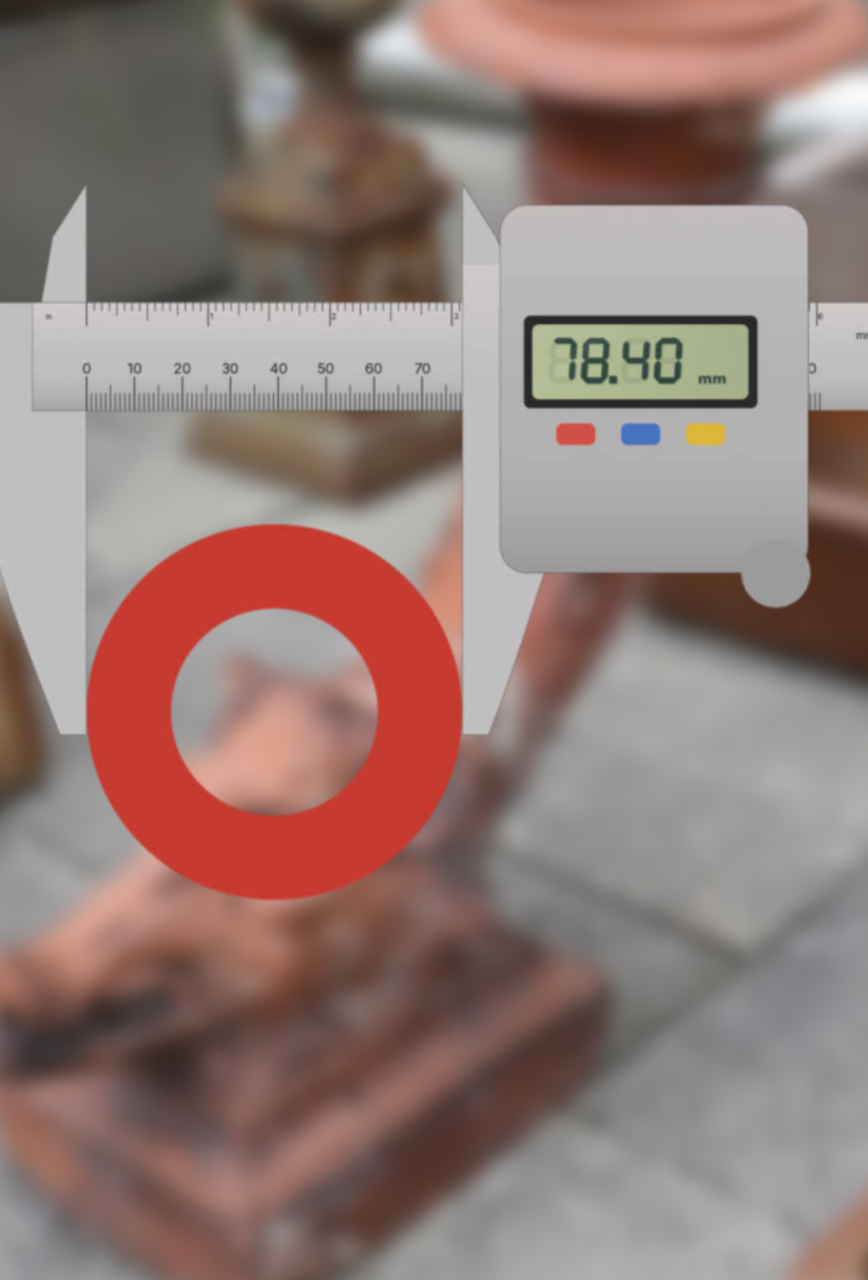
78.40; mm
